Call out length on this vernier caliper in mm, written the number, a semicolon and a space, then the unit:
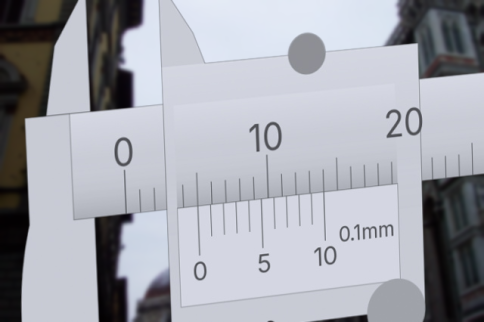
5.0; mm
